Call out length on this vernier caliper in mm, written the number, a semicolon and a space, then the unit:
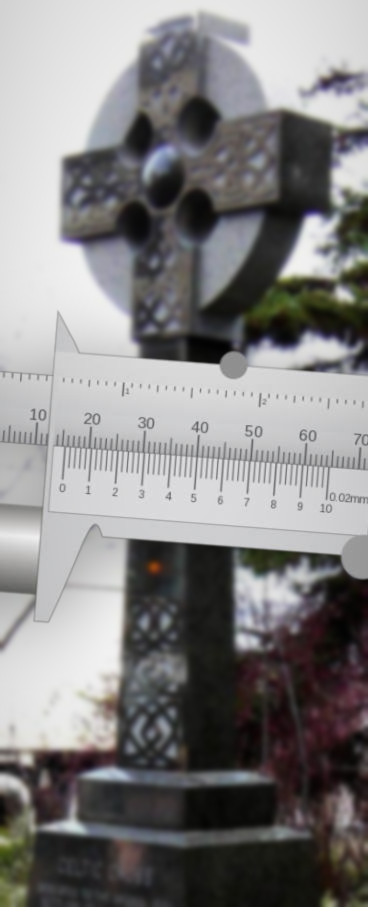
15.5; mm
